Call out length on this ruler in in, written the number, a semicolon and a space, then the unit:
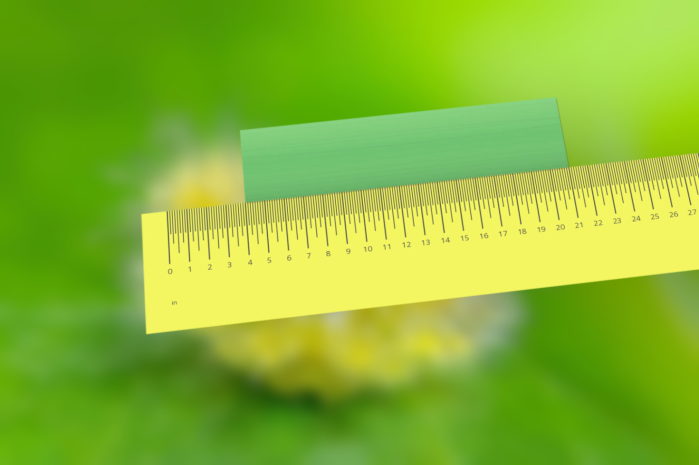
17; in
